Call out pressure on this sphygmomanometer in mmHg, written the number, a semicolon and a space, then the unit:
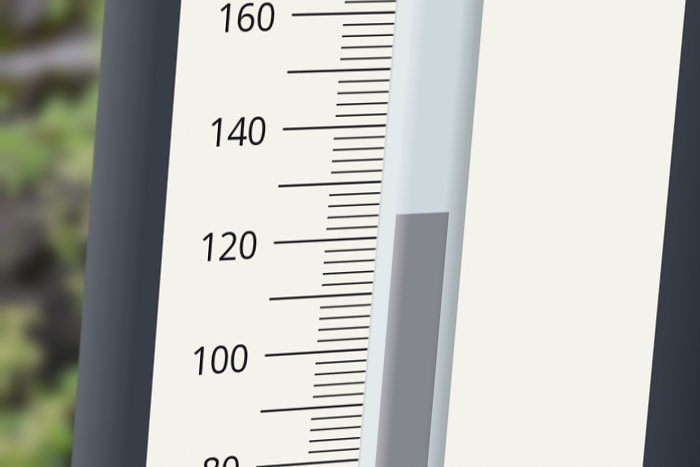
124; mmHg
